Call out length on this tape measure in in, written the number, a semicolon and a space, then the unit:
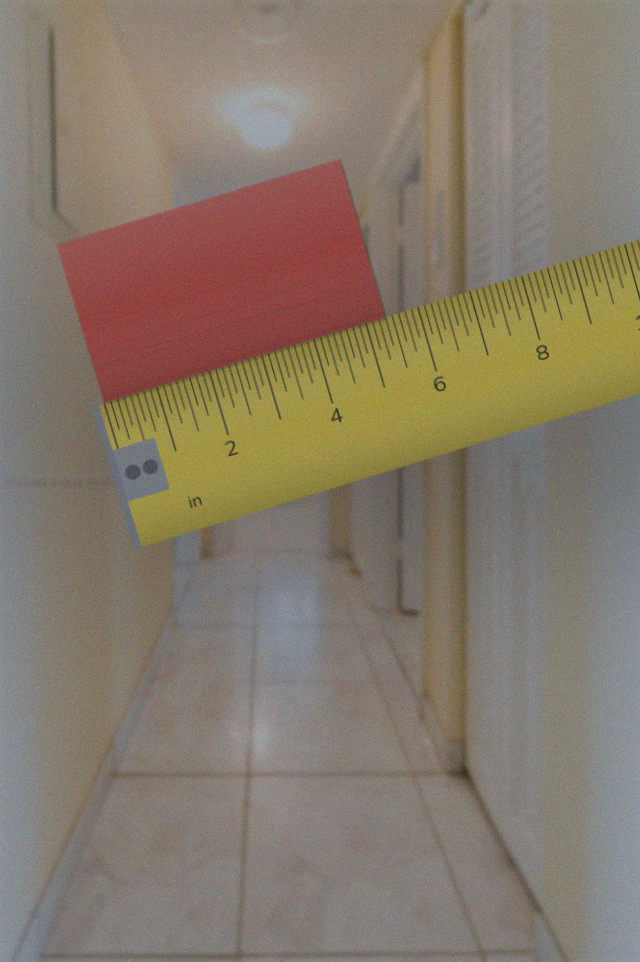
5.375; in
